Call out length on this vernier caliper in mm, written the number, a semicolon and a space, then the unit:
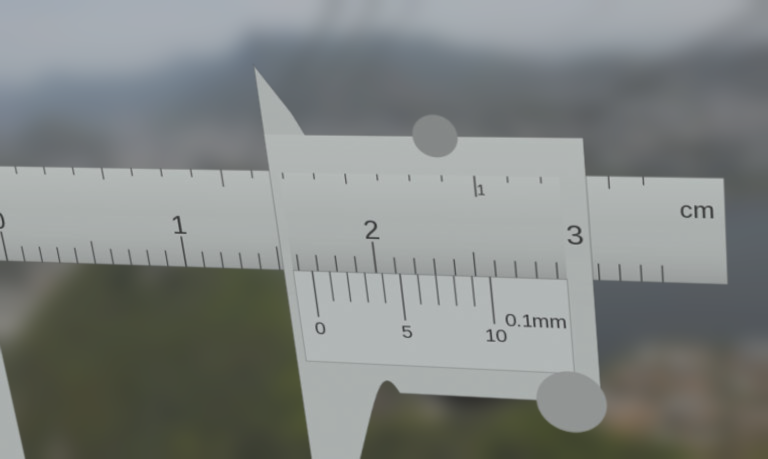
16.7; mm
